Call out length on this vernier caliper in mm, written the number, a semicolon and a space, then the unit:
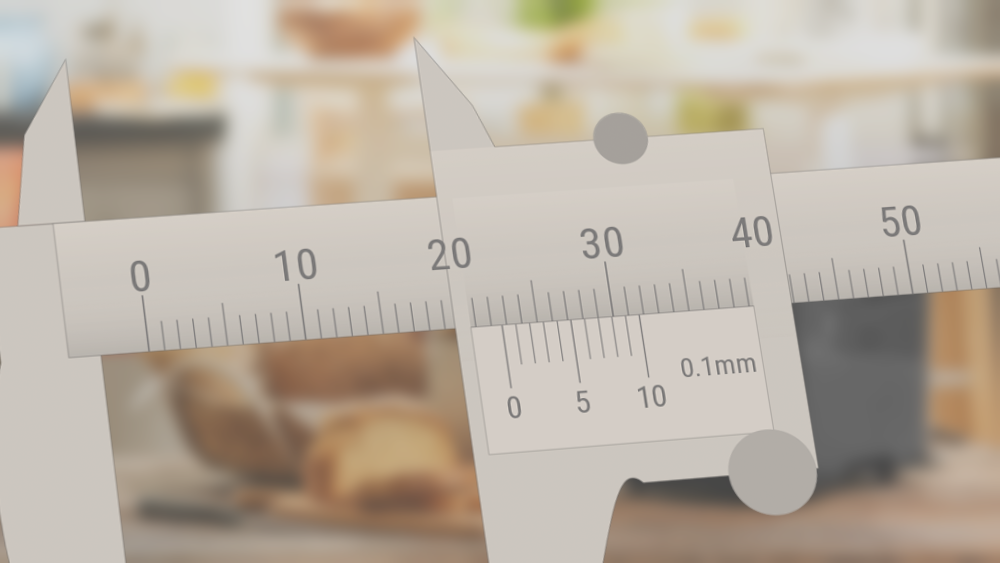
22.7; mm
